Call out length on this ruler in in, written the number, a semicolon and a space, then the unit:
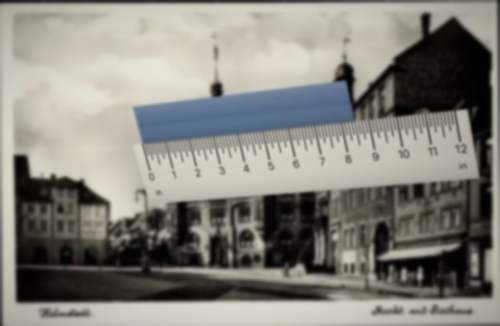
8.5; in
